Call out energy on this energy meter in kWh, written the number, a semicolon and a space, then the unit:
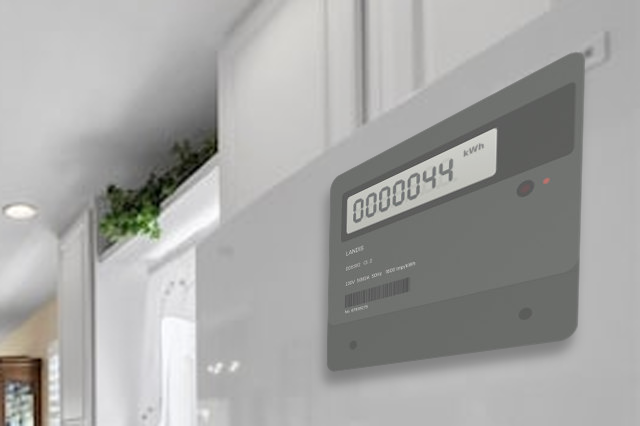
44; kWh
